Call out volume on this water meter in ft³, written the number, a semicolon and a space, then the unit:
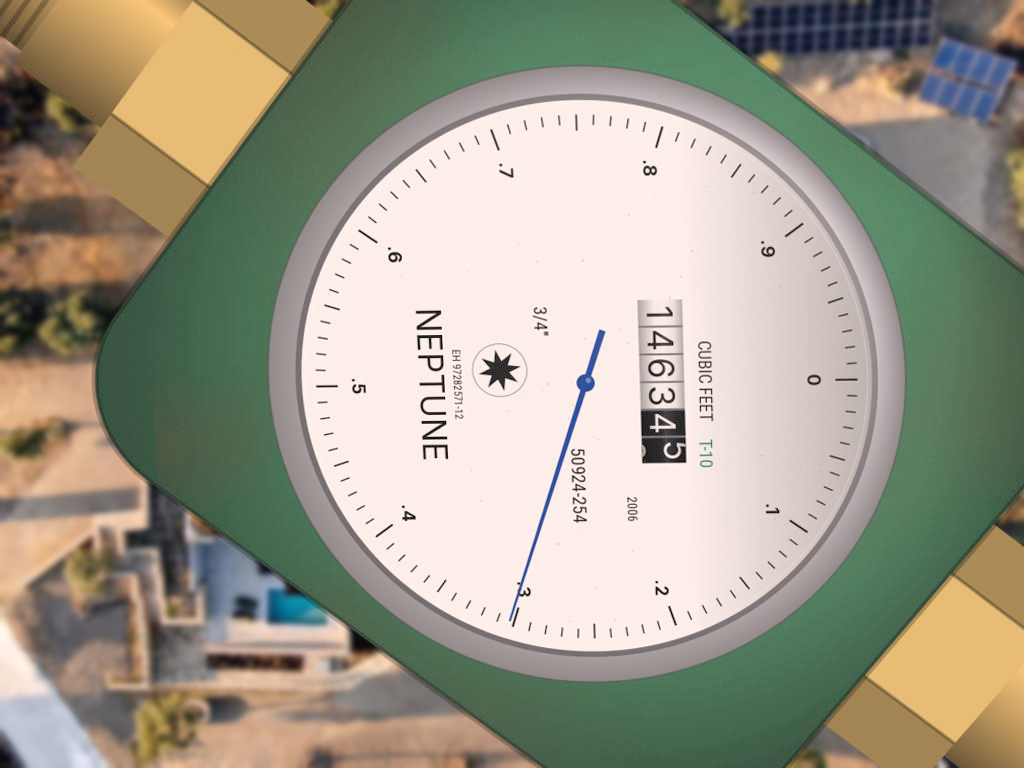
146345.30; ft³
